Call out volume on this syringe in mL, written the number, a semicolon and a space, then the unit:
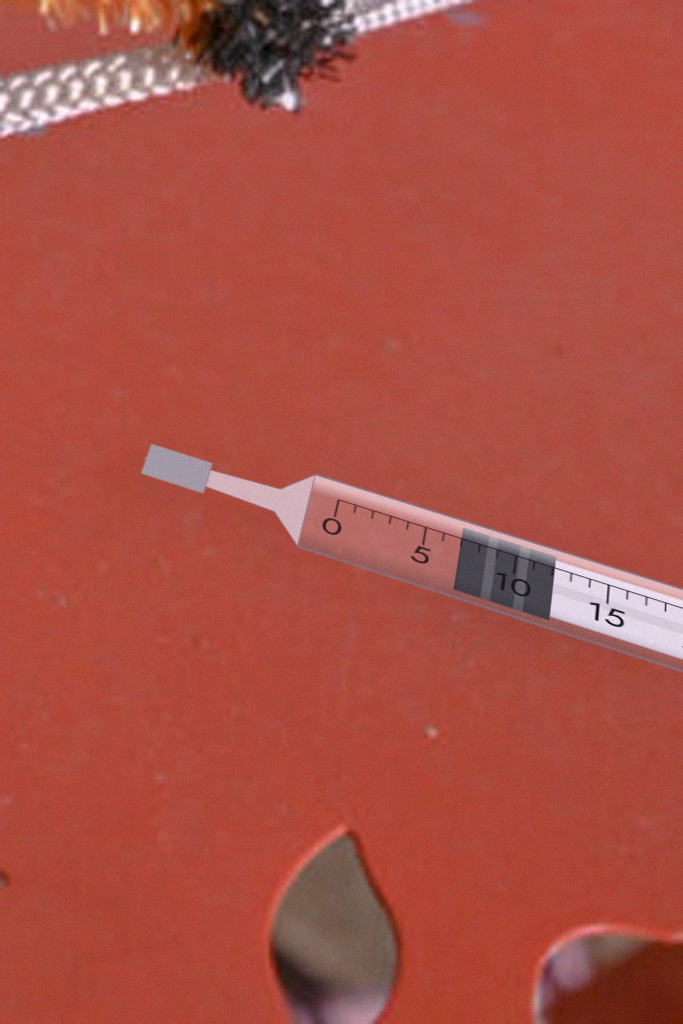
7; mL
